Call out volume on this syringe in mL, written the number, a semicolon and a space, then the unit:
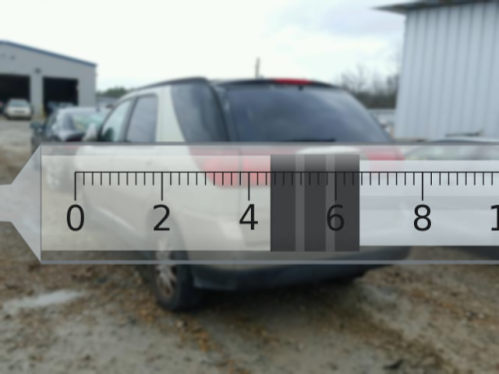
4.5; mL
